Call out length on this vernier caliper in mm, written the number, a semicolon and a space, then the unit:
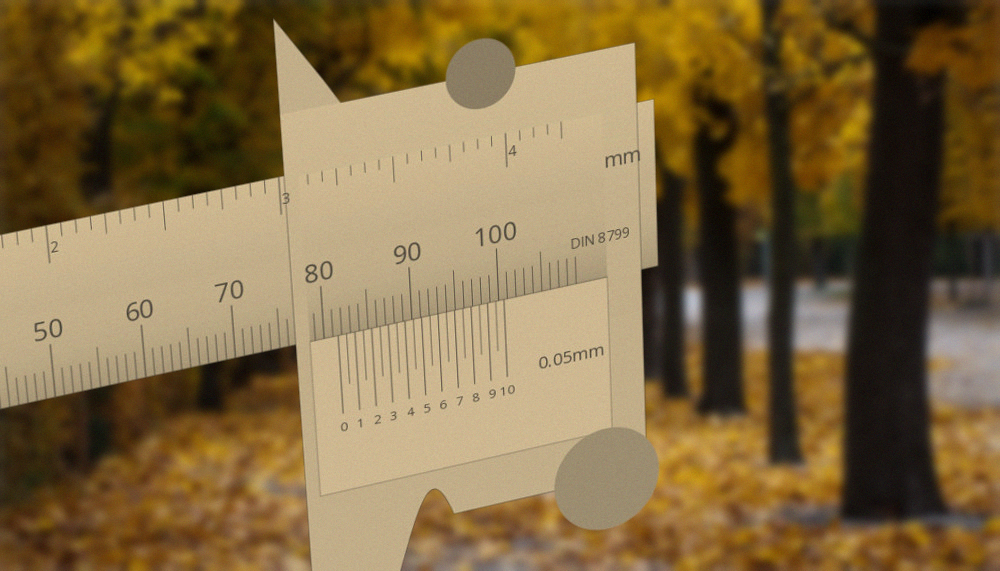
81.6; mm
